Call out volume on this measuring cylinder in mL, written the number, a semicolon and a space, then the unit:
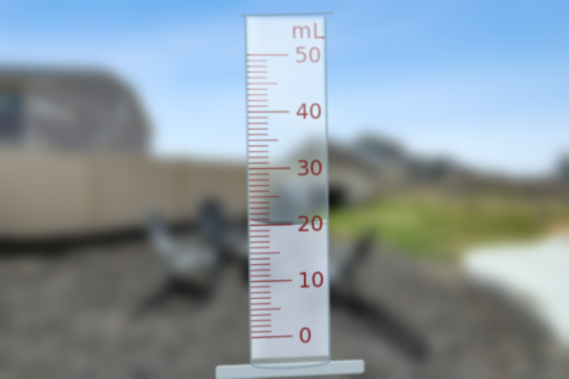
20; mL
